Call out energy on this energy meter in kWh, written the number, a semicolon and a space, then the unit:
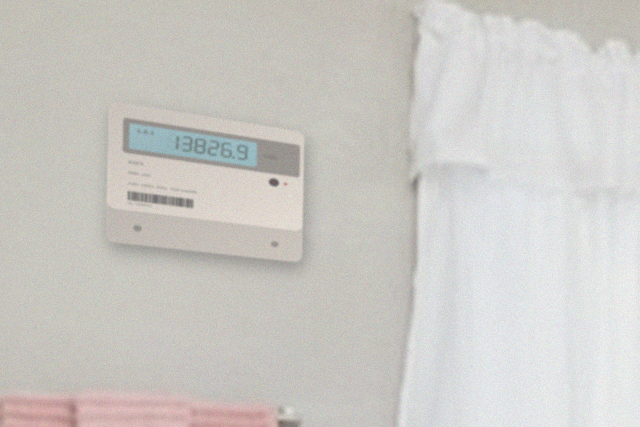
13826.9; kWh
